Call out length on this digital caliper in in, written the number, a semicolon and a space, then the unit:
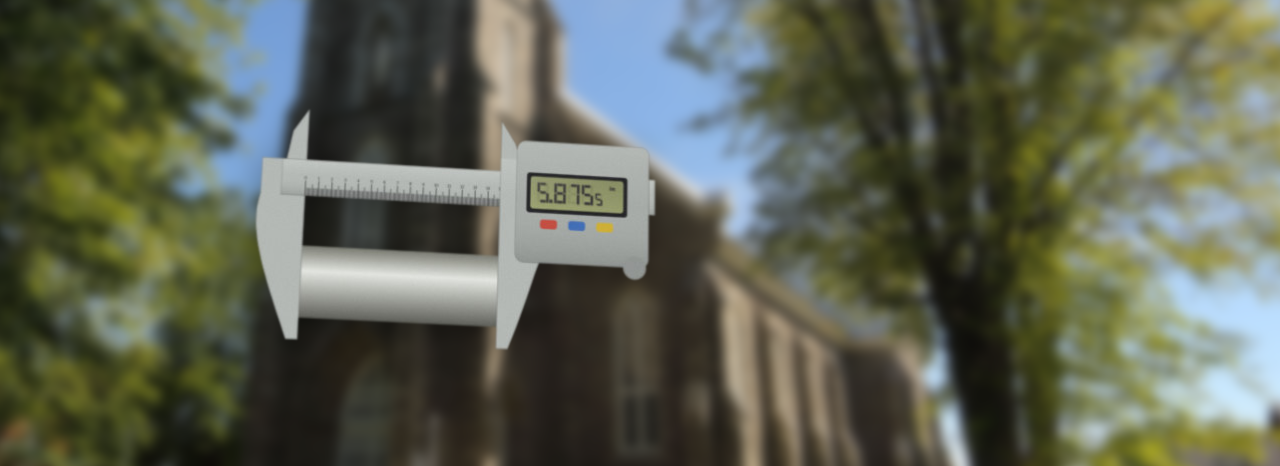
5.8755; in
